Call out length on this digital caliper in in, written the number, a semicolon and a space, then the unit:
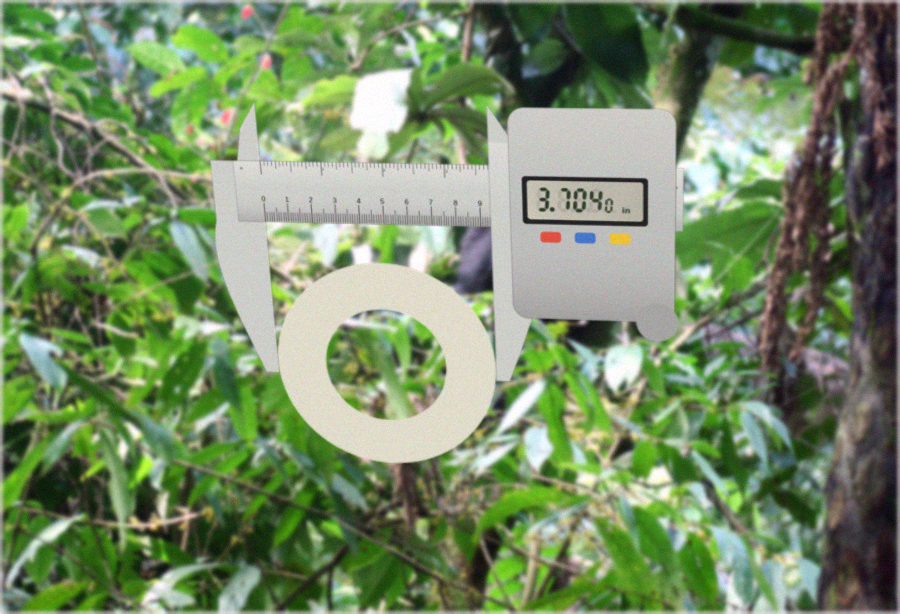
3.7040; in
